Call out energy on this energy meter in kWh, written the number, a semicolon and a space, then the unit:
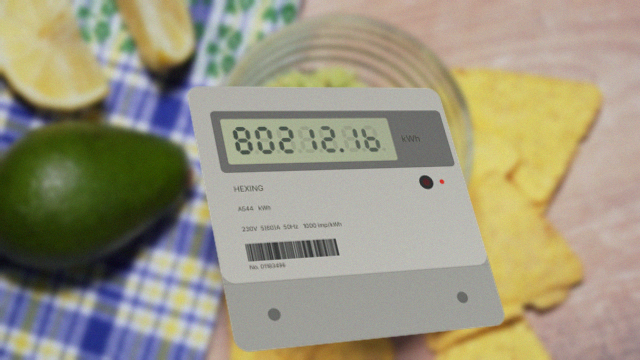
80212.16; kWh
